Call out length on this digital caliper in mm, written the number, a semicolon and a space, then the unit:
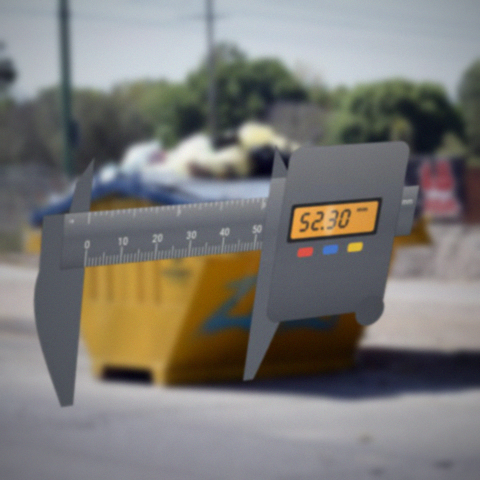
52.30; mm
